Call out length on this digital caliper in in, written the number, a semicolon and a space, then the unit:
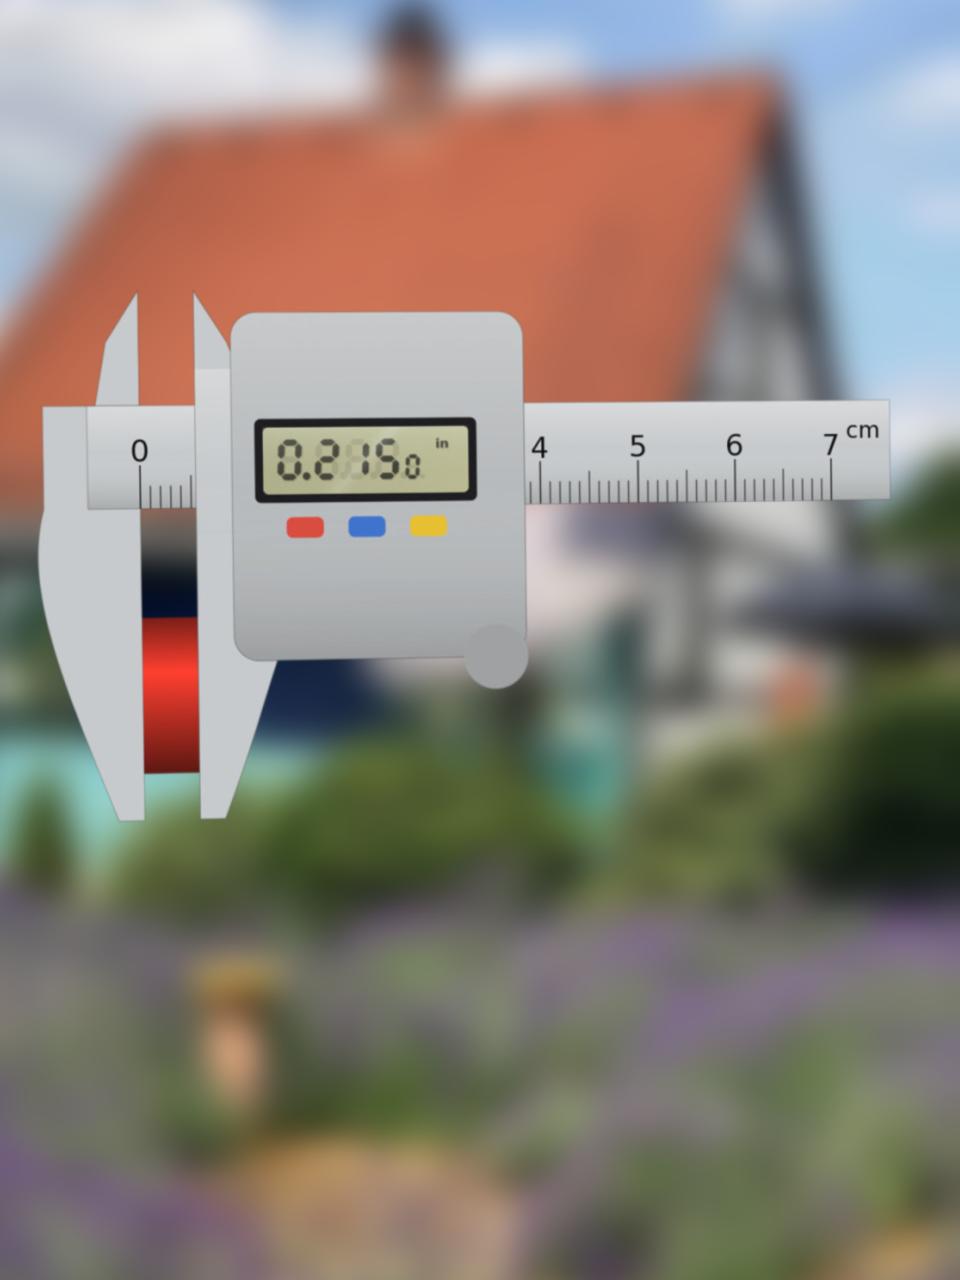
0.2150; in
